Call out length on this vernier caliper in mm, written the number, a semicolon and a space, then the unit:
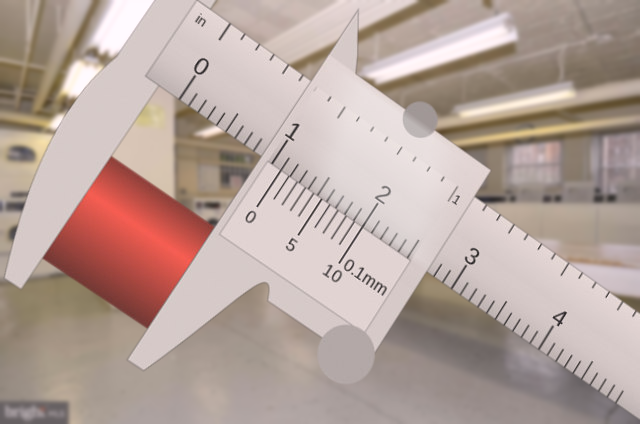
11.0; mm
